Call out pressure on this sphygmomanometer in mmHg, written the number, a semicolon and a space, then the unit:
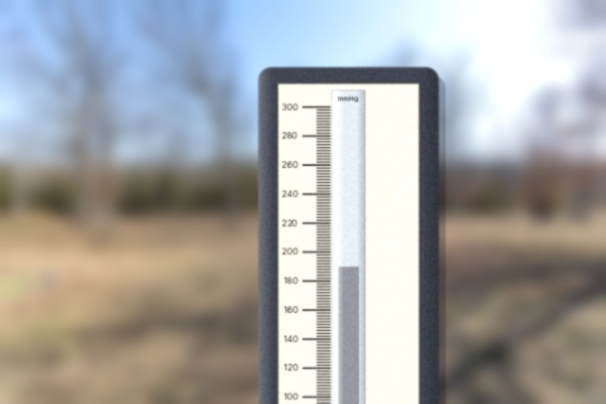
190; mmHg
